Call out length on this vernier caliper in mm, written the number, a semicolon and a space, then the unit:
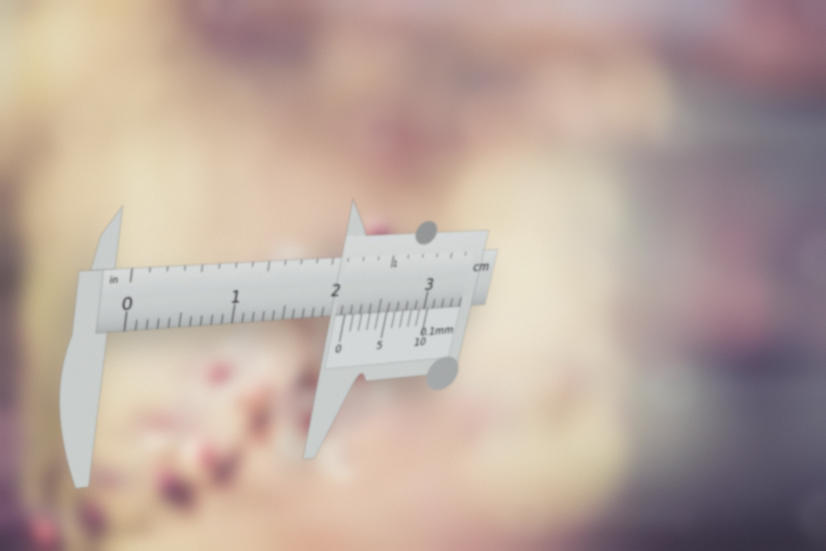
21.4; mm
